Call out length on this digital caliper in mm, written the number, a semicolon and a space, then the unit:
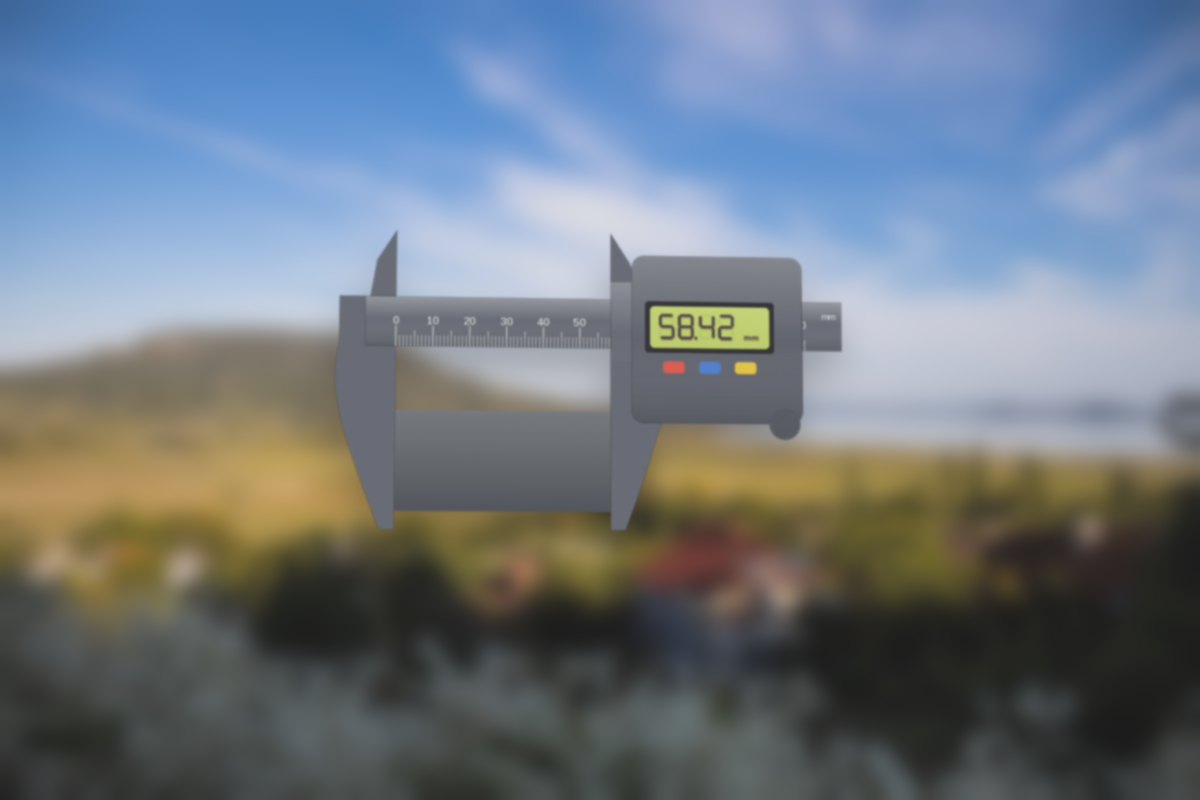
58.42; mm
